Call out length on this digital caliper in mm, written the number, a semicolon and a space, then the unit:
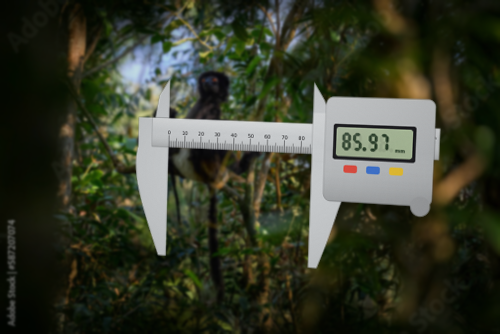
85.97; mm
